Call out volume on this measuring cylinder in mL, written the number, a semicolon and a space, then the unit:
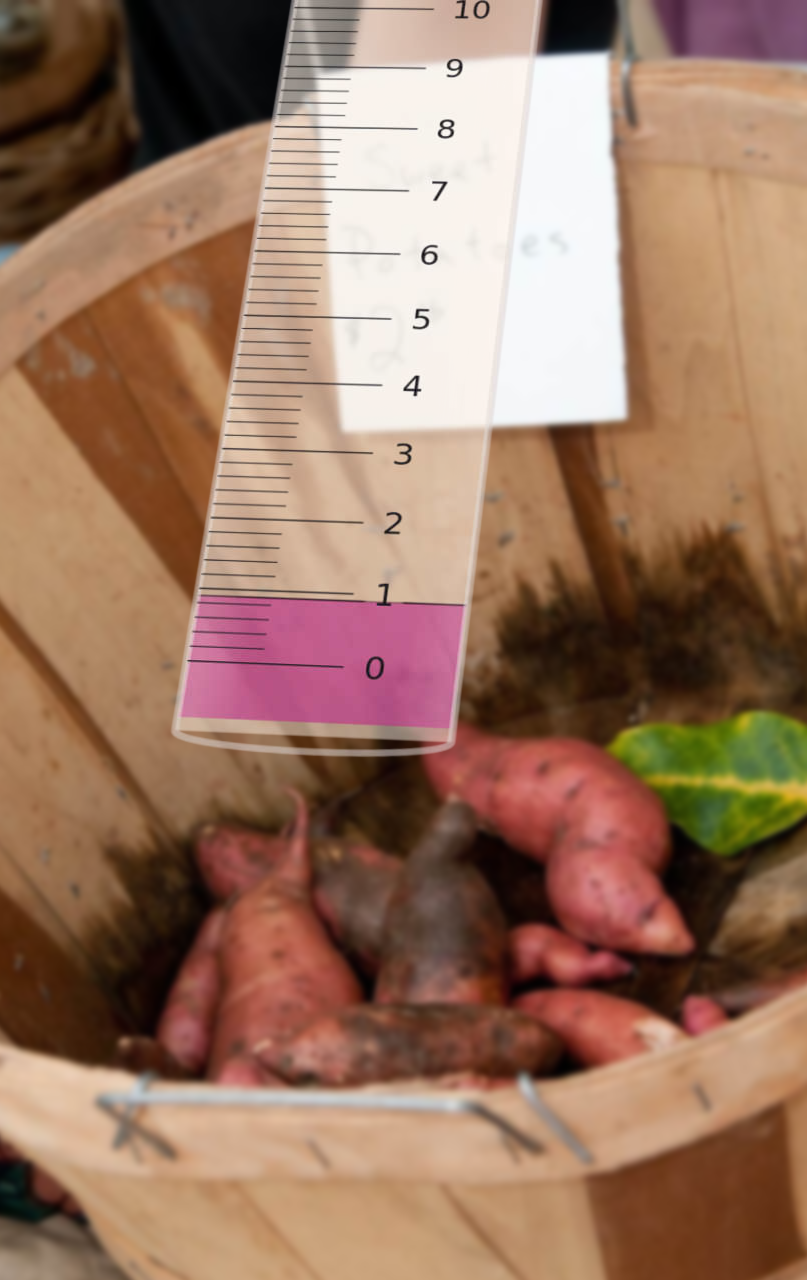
0.9; mL
